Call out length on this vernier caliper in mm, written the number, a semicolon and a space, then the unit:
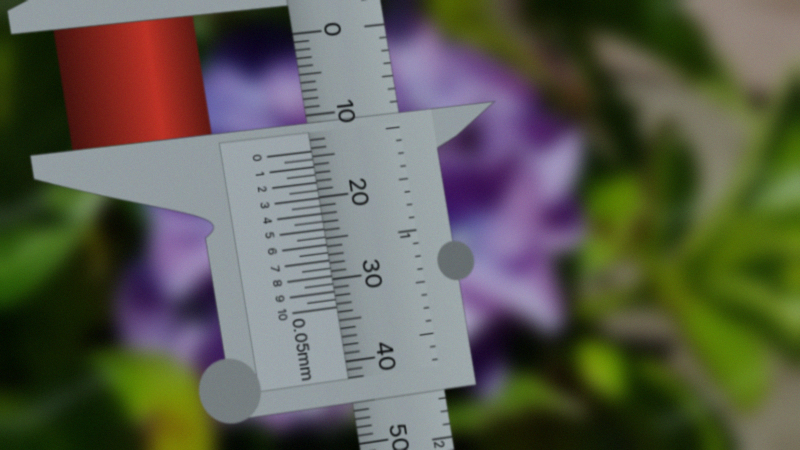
14.4; mm
